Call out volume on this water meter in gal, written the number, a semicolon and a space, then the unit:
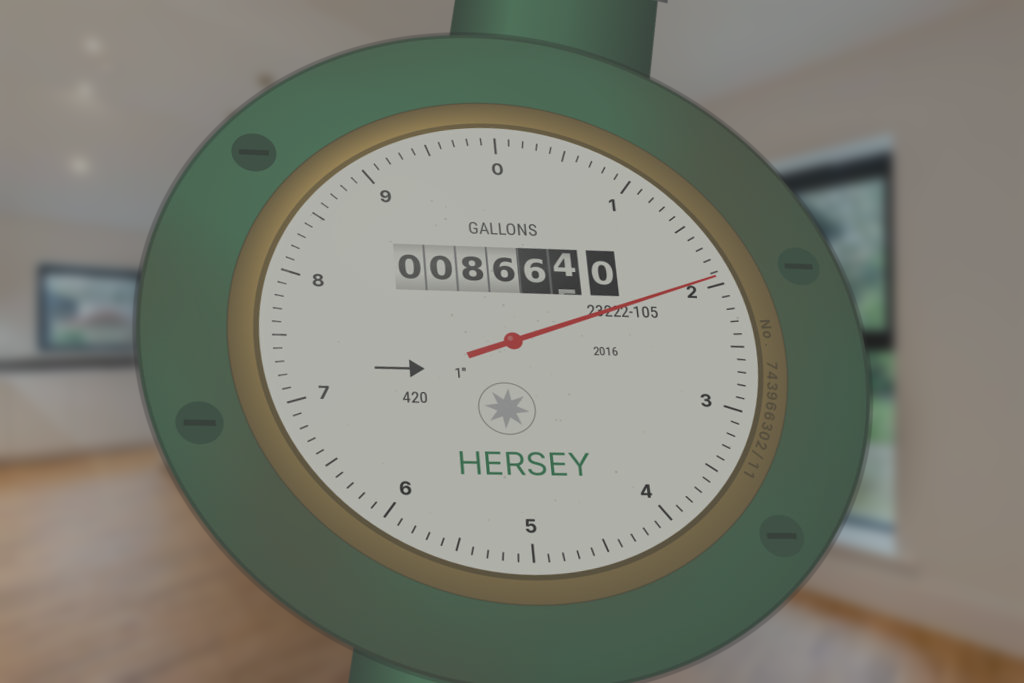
86641.9; gal
